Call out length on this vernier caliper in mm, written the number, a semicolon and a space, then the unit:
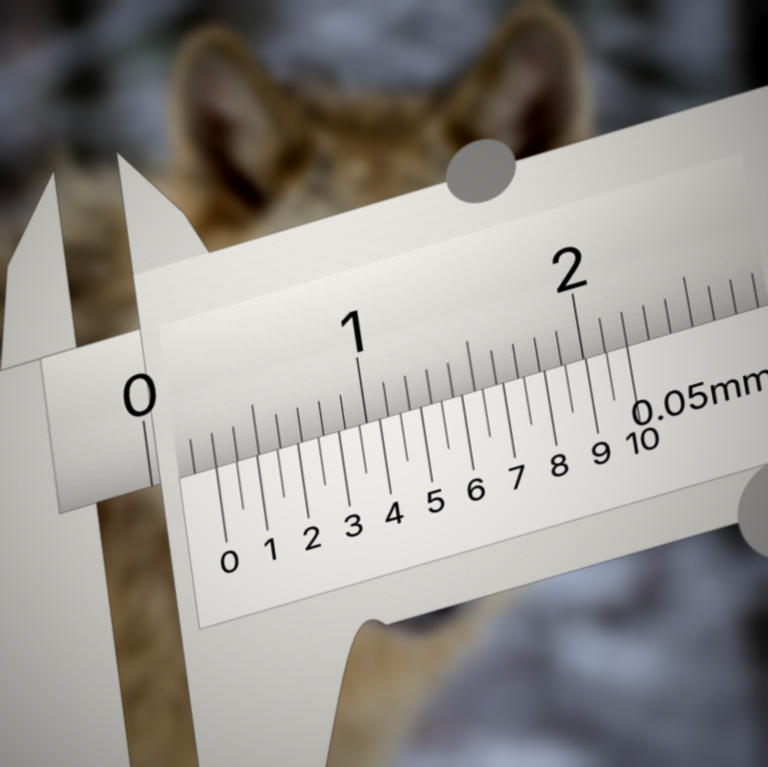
3.0; mm
